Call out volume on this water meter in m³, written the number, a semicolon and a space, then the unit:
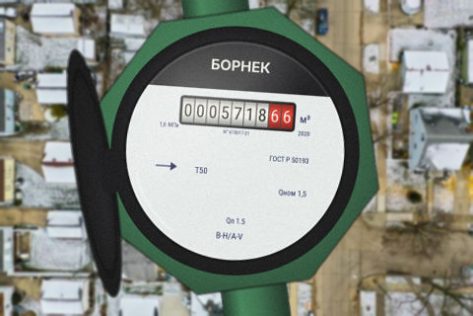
5718.66; m³
